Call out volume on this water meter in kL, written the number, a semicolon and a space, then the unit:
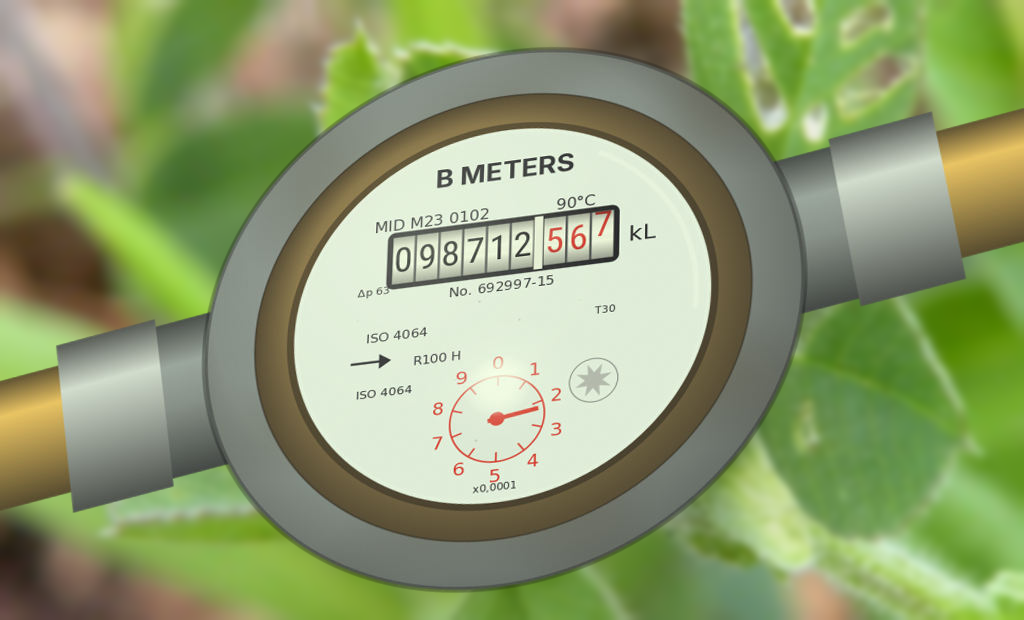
98712.5672; kL
